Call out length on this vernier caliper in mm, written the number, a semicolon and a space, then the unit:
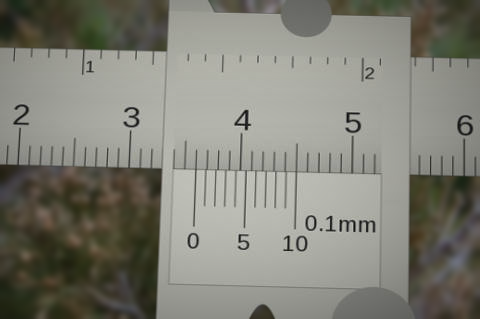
36.0; mm
